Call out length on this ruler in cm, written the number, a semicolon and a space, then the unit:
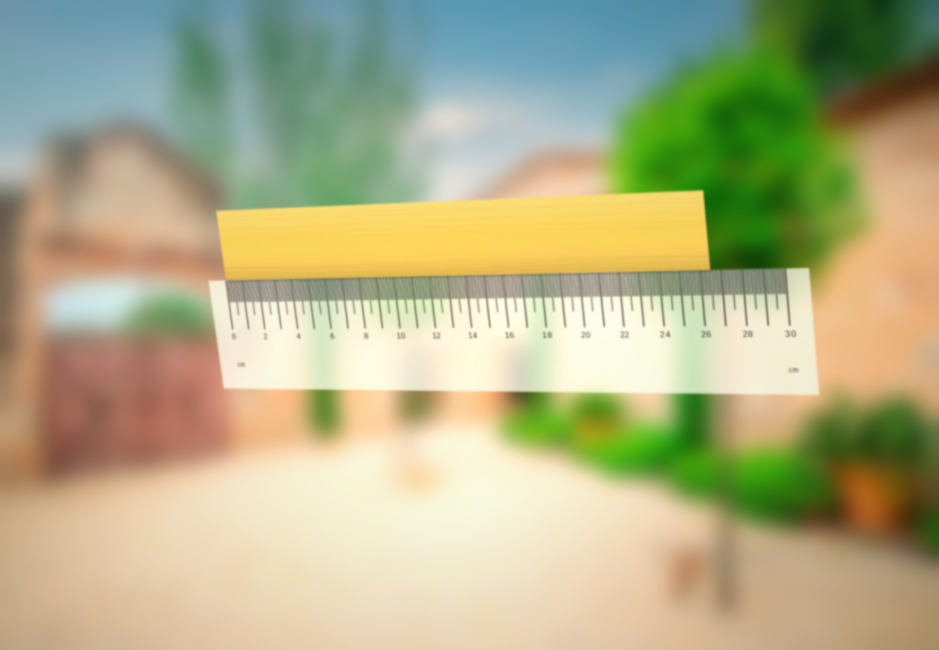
26.5; cm
